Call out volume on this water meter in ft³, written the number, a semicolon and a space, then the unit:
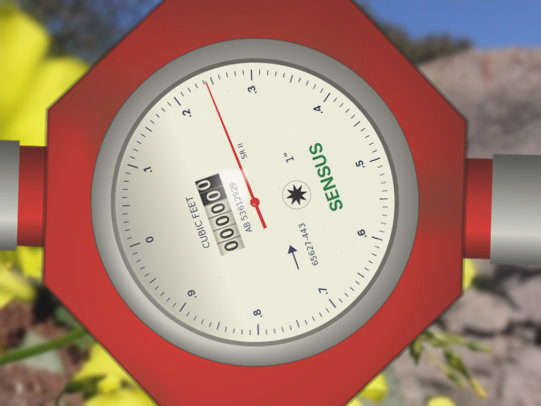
0.24; ft³
